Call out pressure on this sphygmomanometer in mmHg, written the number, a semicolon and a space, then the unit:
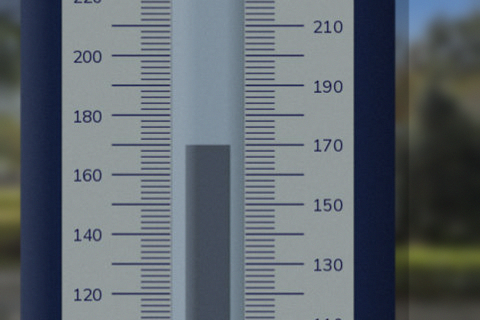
170; mmHg
